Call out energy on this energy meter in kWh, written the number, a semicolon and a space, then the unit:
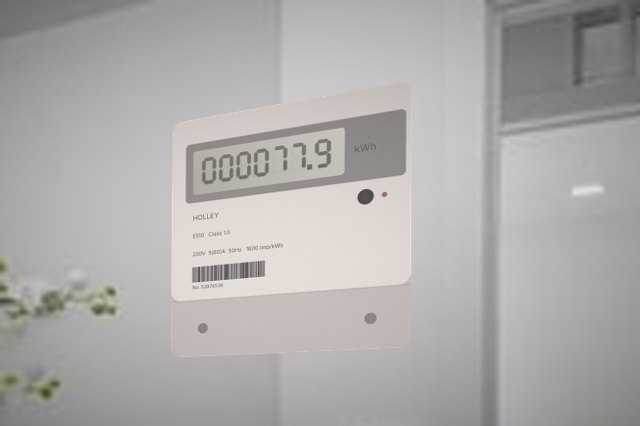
77.9; kWh
